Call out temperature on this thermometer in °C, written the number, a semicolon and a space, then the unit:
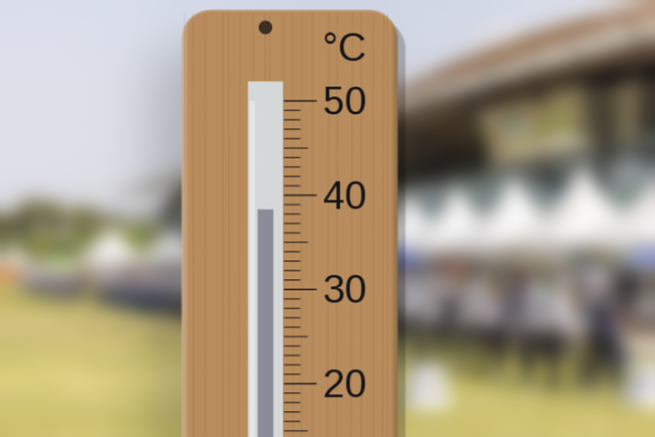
38.5; °C
